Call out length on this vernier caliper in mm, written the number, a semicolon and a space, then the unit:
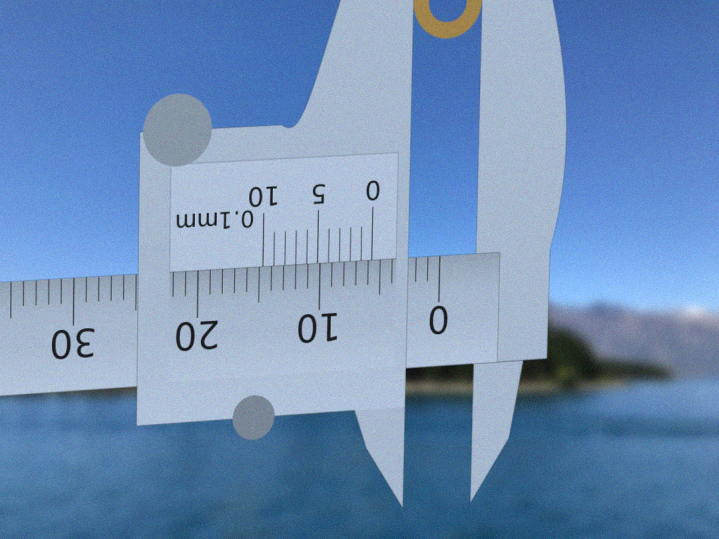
5.7; mm
